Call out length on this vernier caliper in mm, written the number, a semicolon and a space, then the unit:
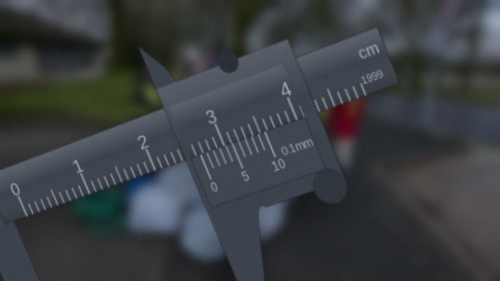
26.6; mm
